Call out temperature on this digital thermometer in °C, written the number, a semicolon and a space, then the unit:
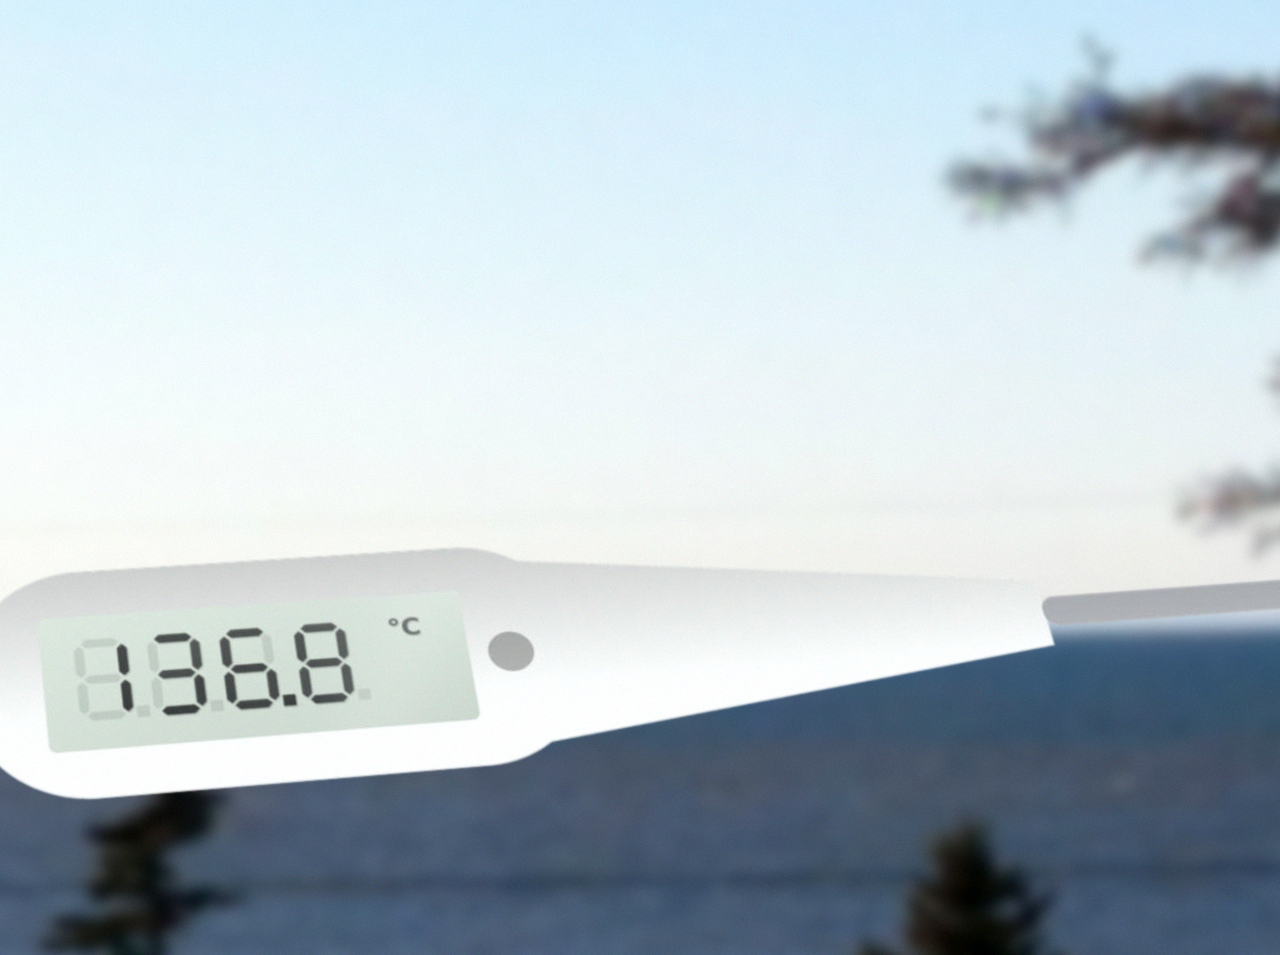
136.8; °C
